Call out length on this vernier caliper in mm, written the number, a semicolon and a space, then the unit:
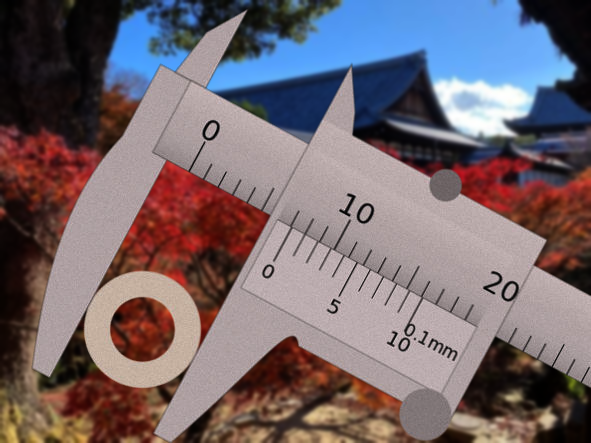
7.1; mm
